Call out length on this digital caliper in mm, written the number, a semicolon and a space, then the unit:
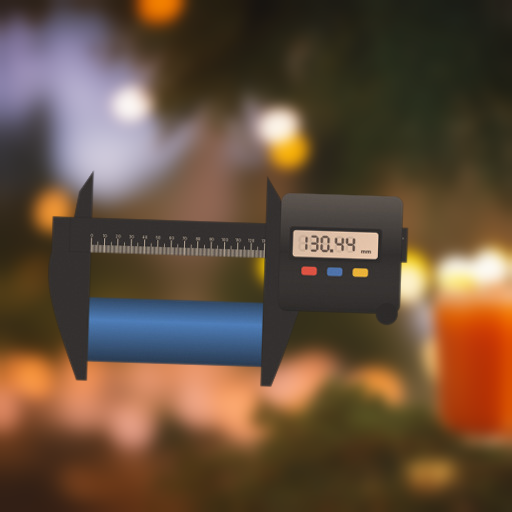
130.44; mm
